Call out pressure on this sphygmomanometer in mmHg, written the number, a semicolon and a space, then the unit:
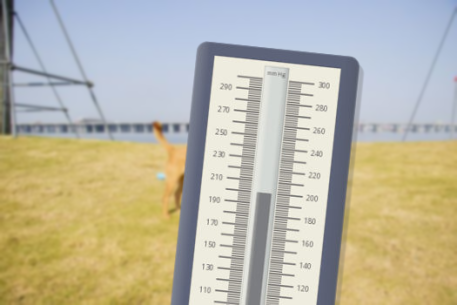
200; mmHg
